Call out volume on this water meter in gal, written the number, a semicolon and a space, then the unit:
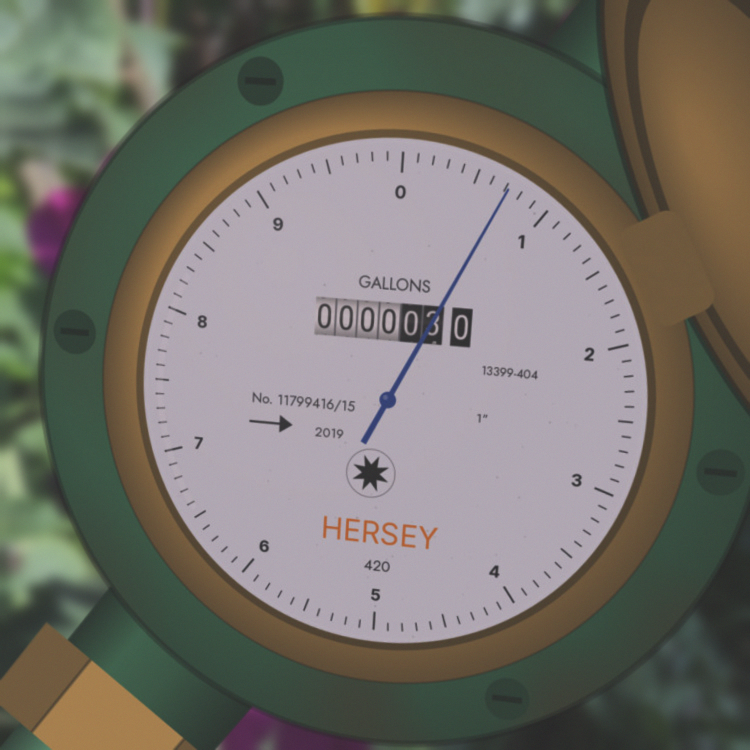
30.7; gal
